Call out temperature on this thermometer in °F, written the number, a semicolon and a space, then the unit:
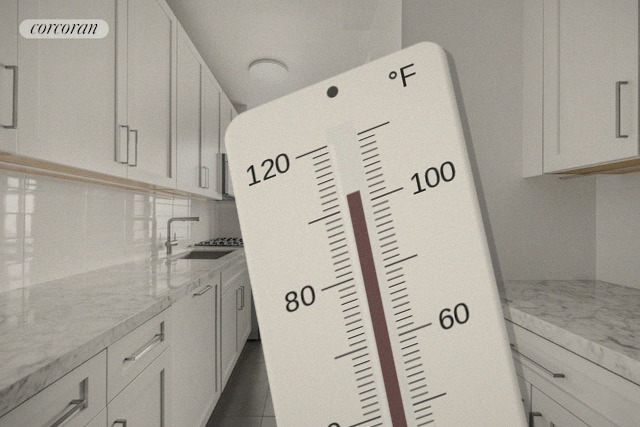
104; °F
